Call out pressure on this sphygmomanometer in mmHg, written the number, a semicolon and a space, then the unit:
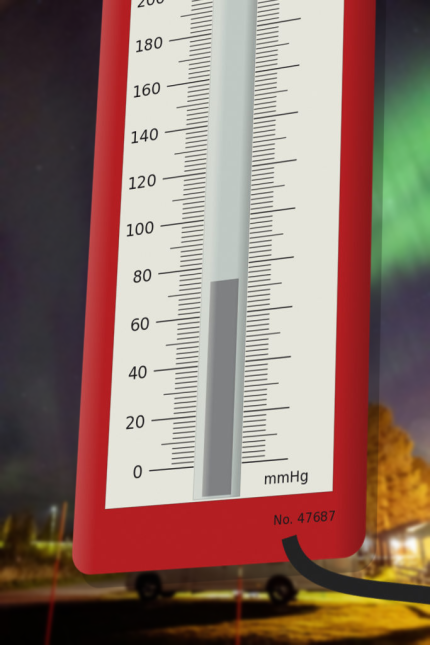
74; mmHg
